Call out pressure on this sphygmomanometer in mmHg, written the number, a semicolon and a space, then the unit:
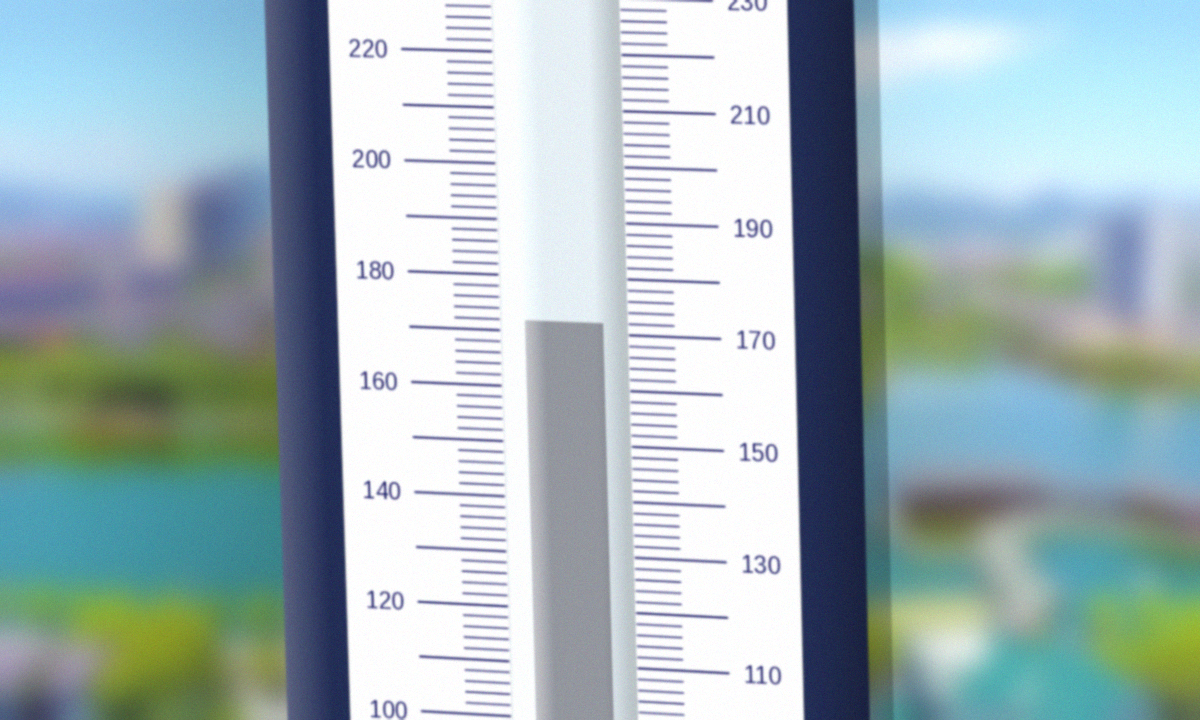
172; mmHg
